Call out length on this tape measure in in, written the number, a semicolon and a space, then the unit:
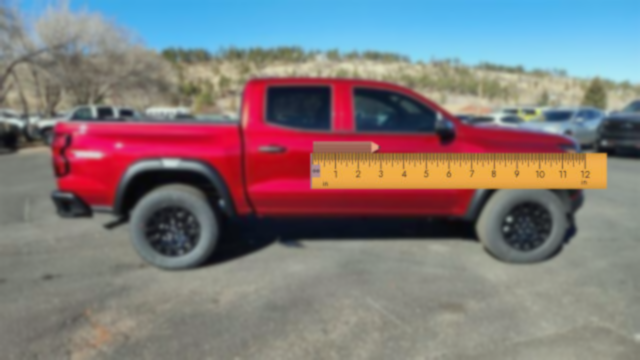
3; in
